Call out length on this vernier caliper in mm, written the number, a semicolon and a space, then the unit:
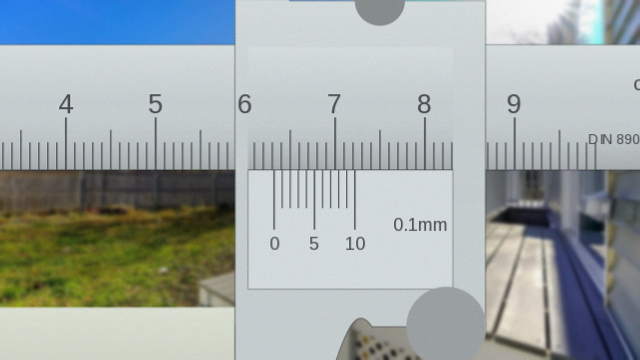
63.2; mm
